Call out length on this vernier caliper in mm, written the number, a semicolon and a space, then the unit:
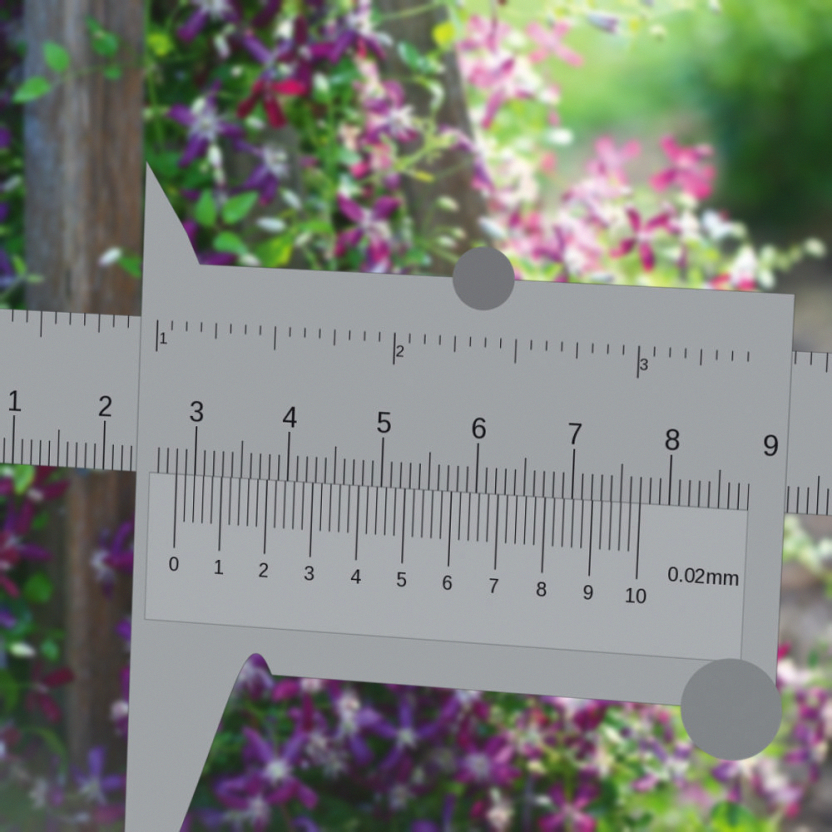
28.0; mm
